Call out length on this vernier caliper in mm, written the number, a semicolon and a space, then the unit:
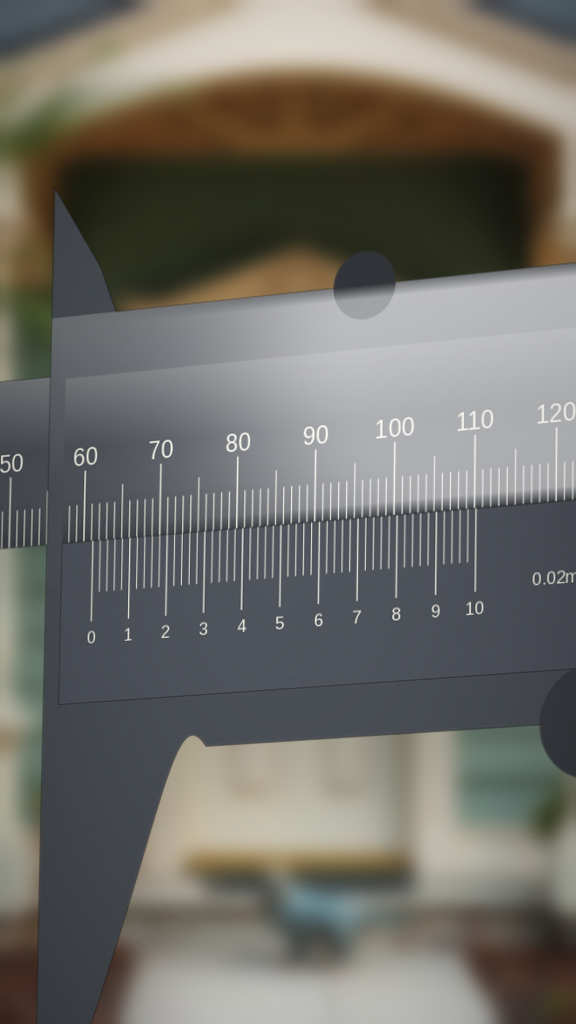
61.2; mm
